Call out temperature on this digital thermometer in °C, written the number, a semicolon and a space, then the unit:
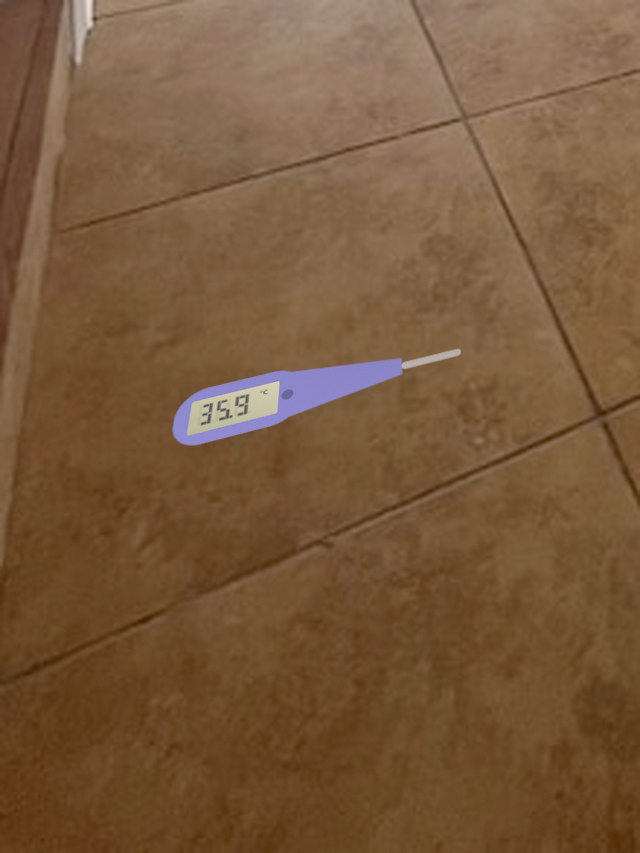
35.9; °C
